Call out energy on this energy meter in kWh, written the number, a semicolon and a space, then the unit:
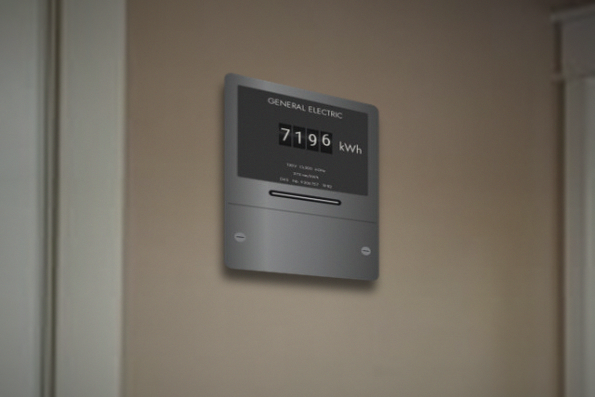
7196; kWh
